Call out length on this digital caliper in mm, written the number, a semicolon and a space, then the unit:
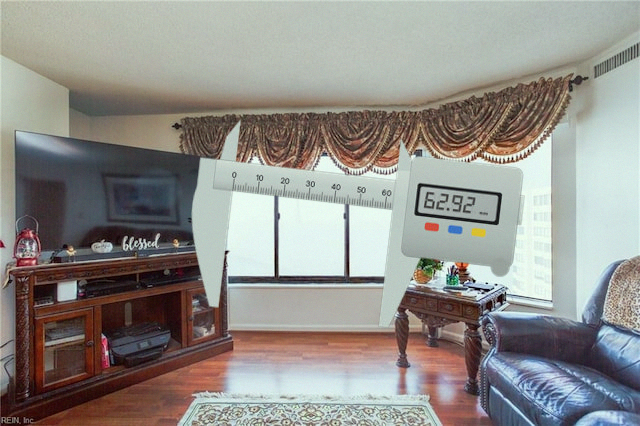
62.92; mm
